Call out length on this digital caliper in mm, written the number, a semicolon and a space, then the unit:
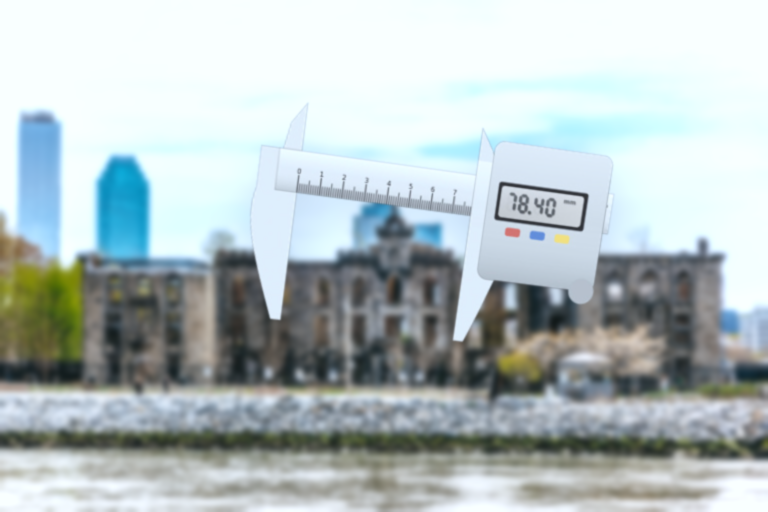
78.40; mm
